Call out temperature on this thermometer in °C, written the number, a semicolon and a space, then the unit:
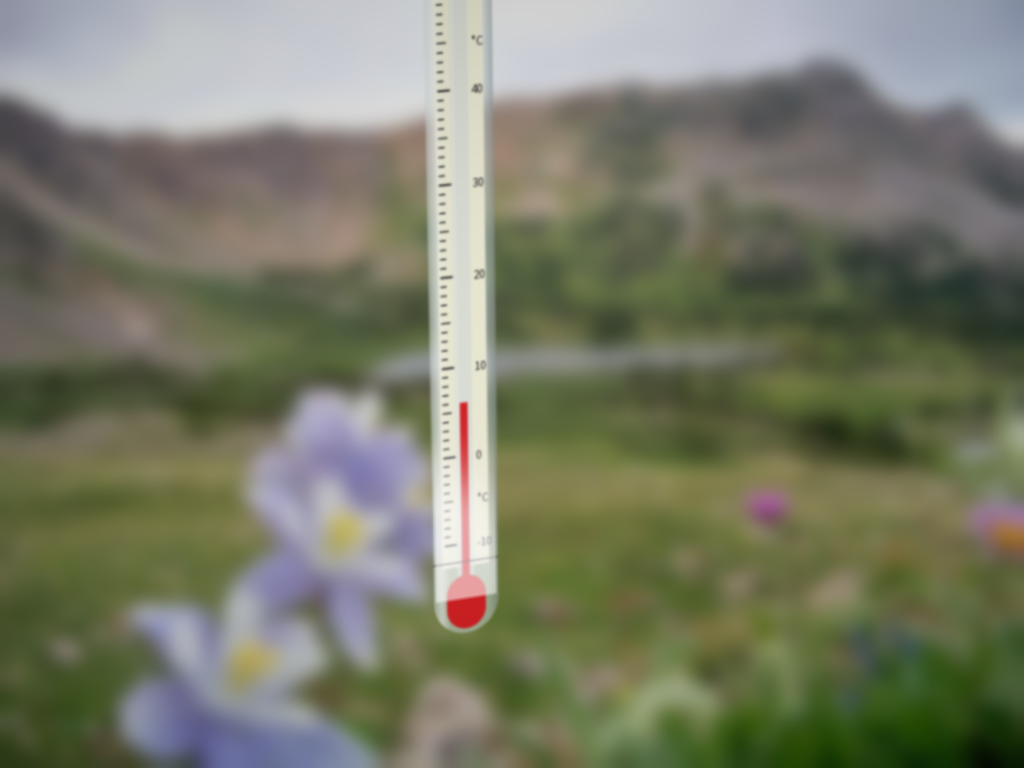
6; °C
